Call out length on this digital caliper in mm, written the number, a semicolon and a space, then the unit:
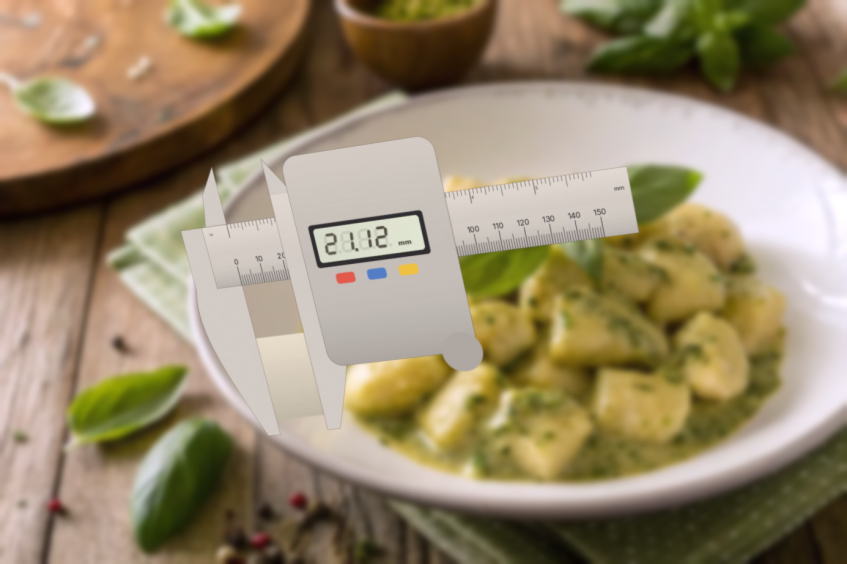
21.12; mm
